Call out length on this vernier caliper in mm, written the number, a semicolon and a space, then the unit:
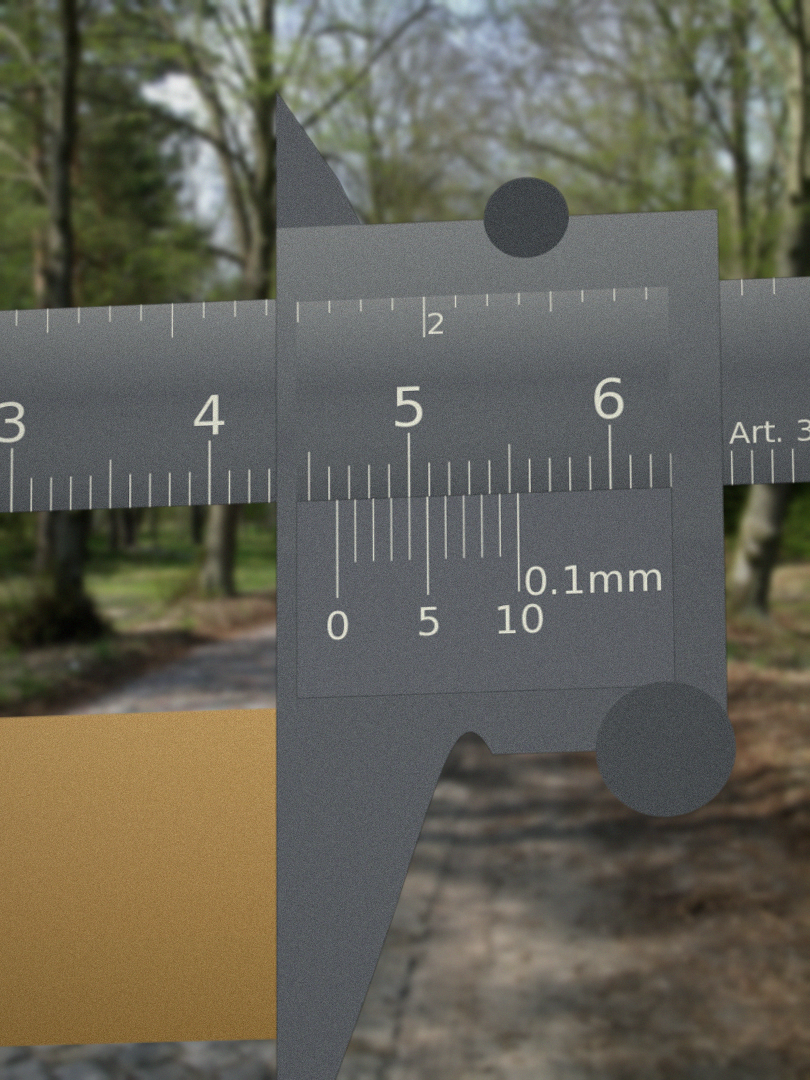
46.4; mm
